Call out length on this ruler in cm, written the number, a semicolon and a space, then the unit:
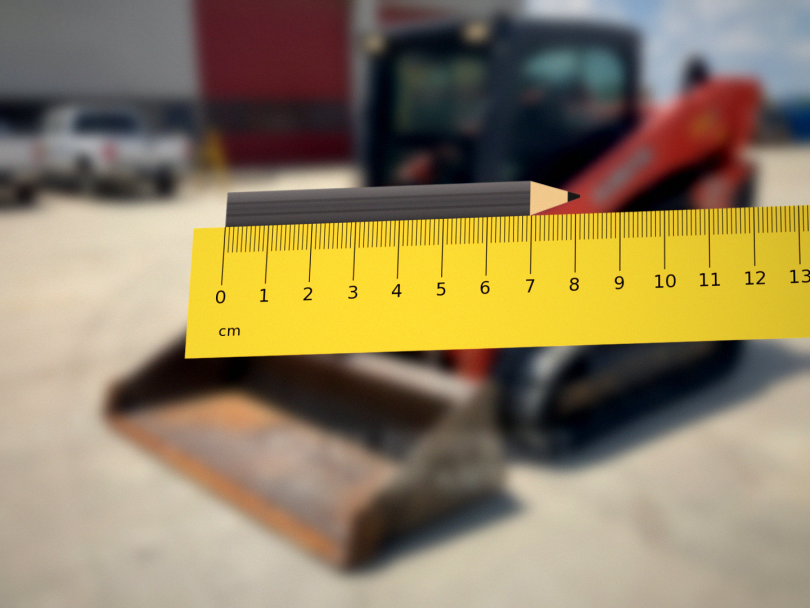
8.1; cm
